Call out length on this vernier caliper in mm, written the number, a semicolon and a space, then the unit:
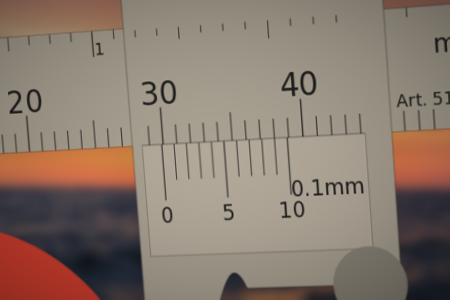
29.9; mm
